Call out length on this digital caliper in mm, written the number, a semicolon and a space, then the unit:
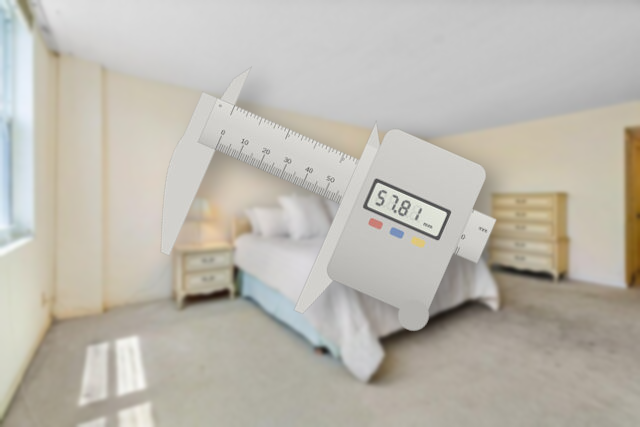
57.81; mm
